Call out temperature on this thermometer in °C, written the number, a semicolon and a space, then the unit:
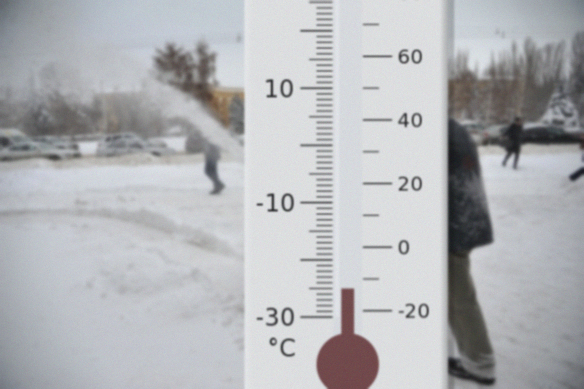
-25; °C
